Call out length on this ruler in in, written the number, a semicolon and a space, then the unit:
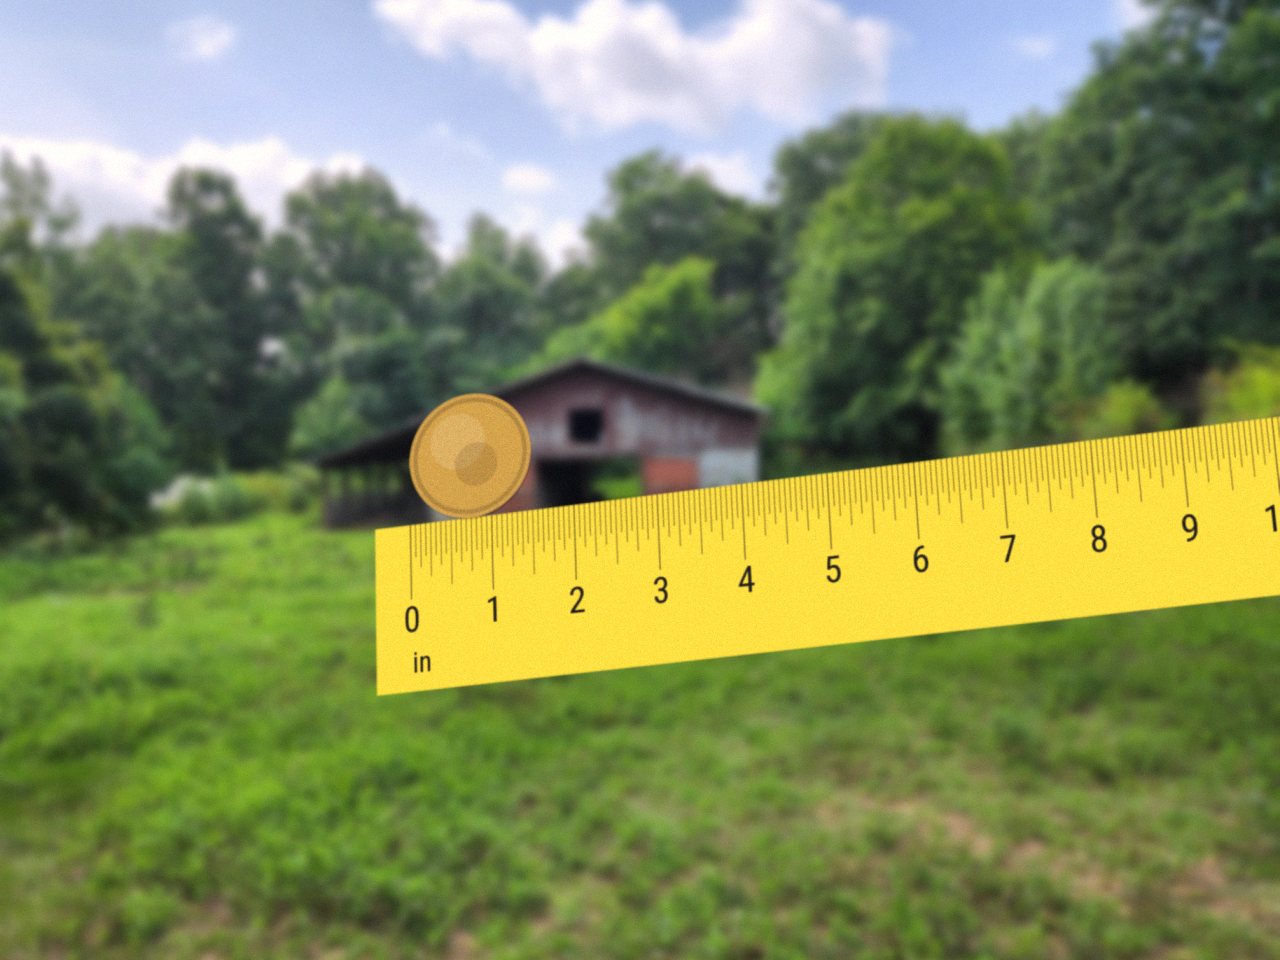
1.5; in
